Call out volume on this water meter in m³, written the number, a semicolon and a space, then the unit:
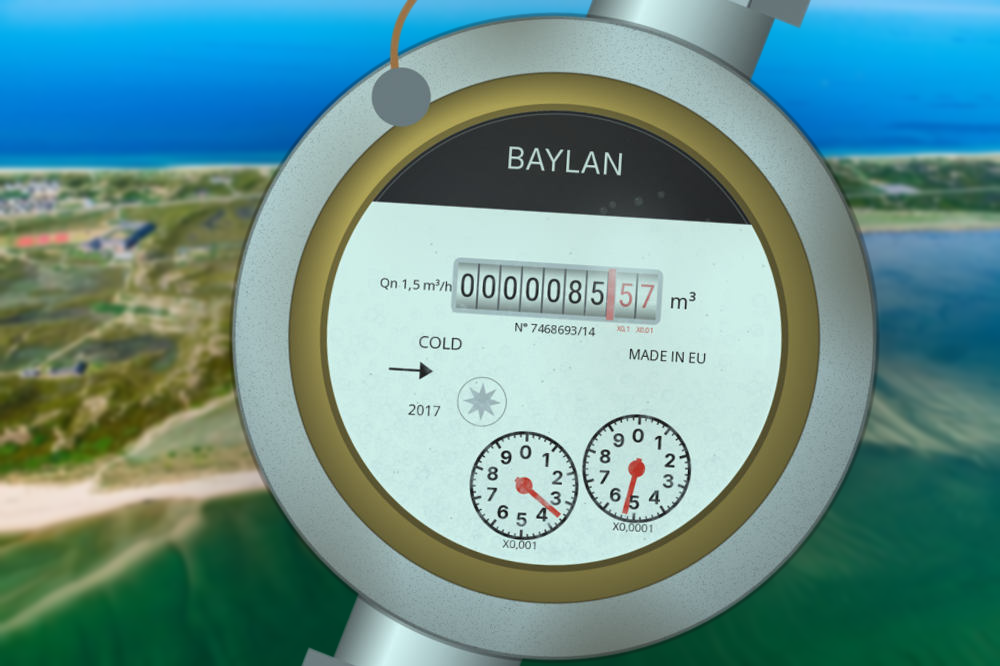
85.5735; m³
